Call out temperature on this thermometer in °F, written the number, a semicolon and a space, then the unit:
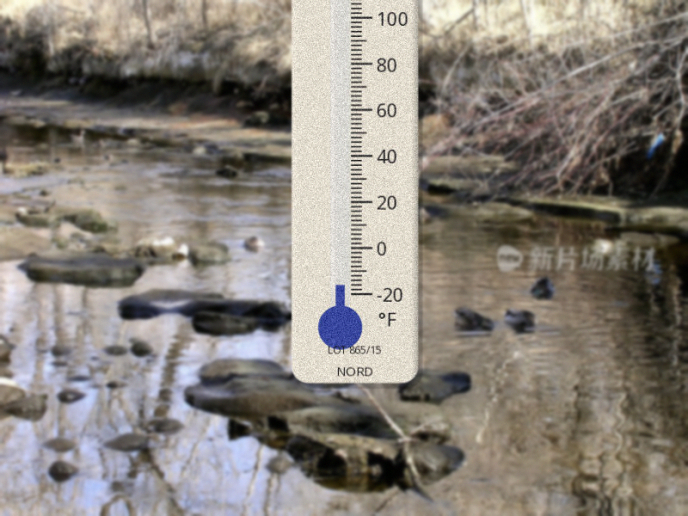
-16; °F
